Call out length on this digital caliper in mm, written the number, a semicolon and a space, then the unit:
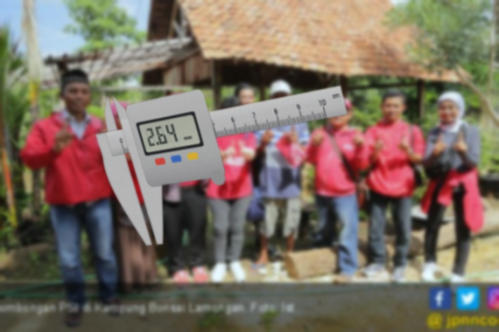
2.64; mm
